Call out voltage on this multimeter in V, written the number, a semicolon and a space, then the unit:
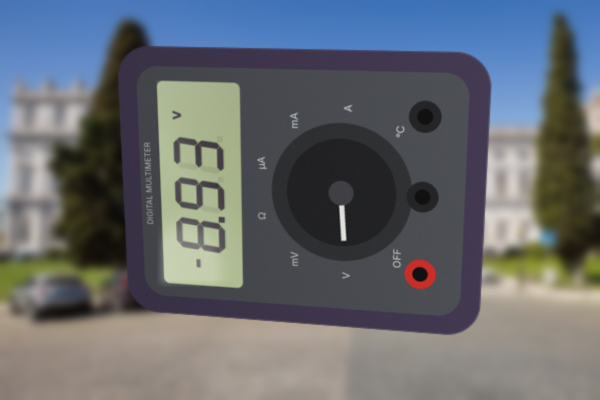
-8.93; V
